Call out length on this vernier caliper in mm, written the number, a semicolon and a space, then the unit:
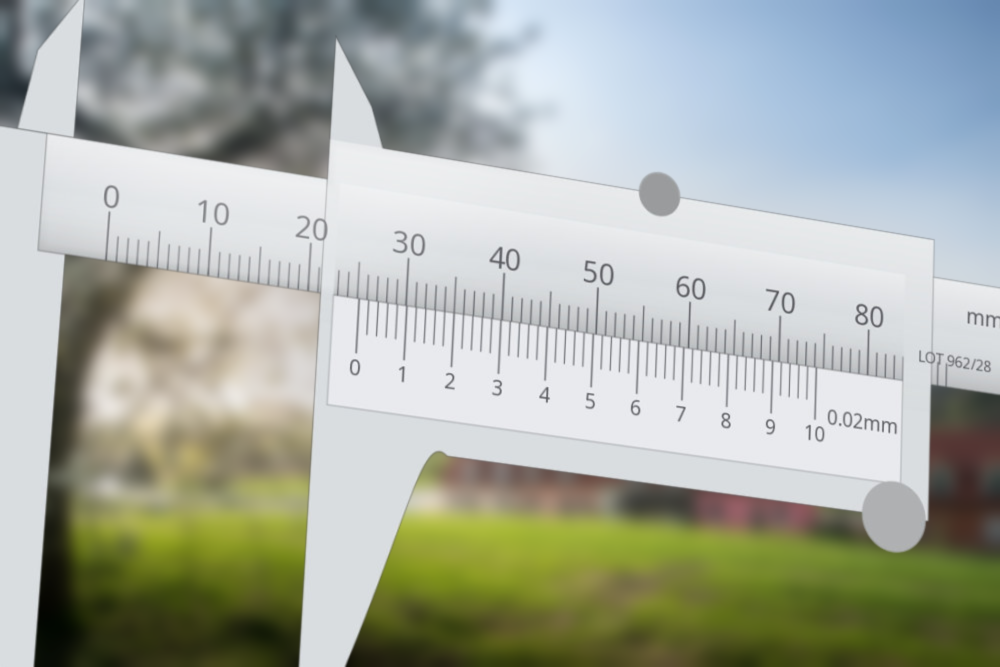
25.2; mm
